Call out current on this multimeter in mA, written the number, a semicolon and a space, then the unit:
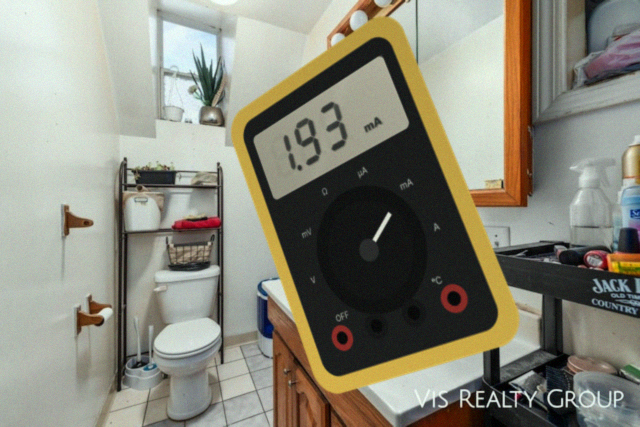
1.93; mA
